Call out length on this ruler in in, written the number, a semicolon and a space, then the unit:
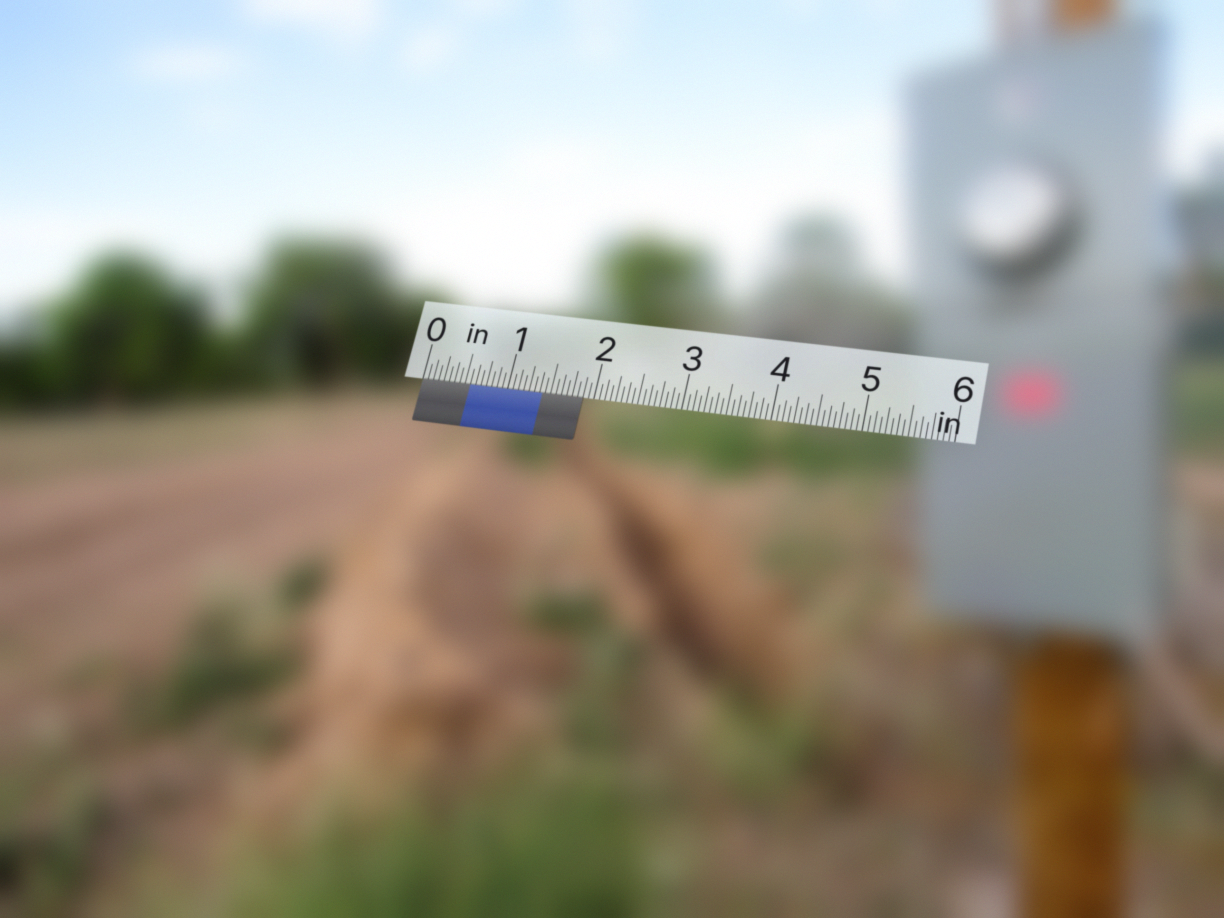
1.875; in
